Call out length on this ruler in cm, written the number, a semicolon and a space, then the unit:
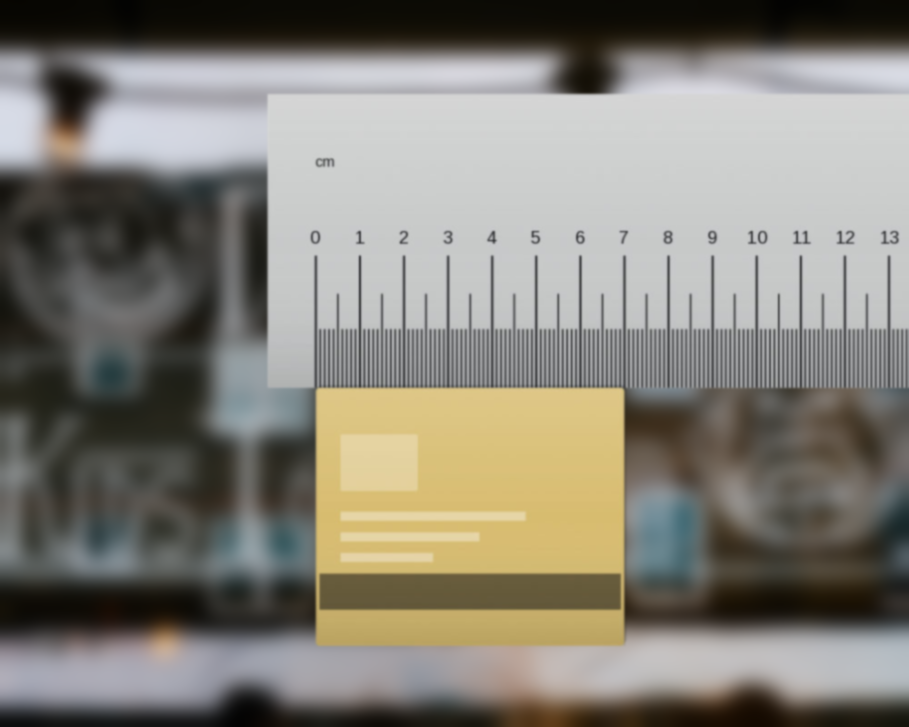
7; cm
